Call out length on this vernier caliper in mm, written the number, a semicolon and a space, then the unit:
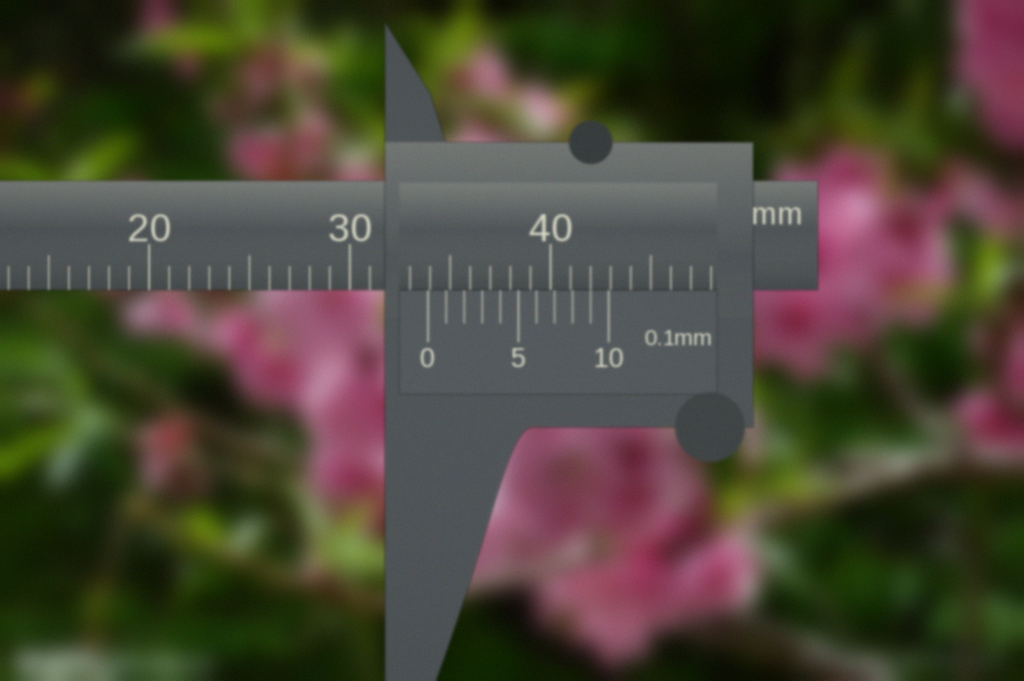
33.9; mm
